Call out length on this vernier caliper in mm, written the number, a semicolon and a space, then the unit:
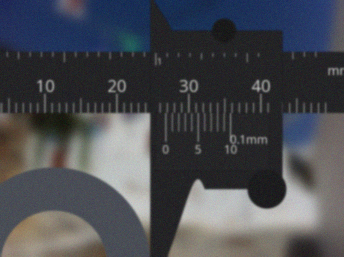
26.8; mm
